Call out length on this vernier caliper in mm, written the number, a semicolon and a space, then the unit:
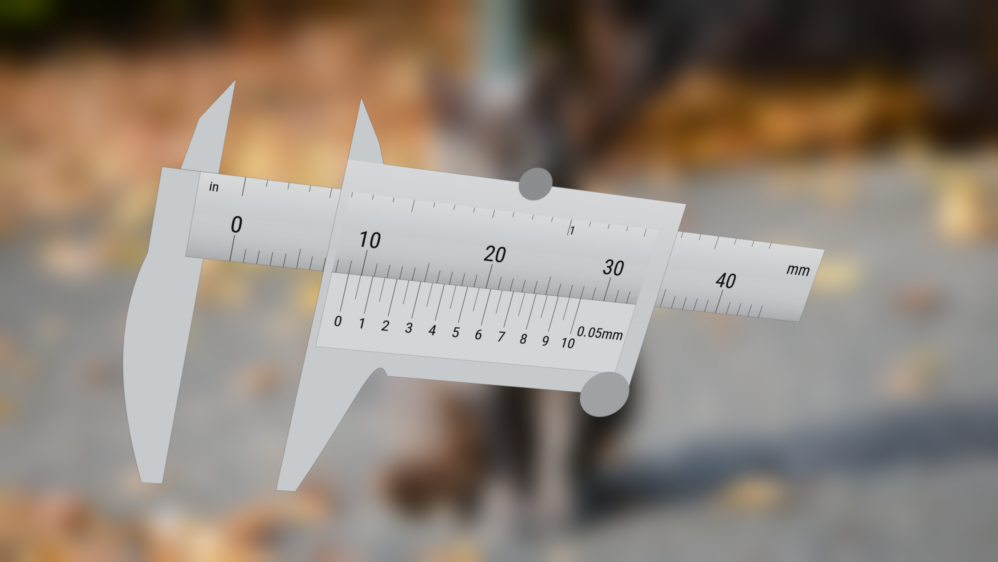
9.0; mm
